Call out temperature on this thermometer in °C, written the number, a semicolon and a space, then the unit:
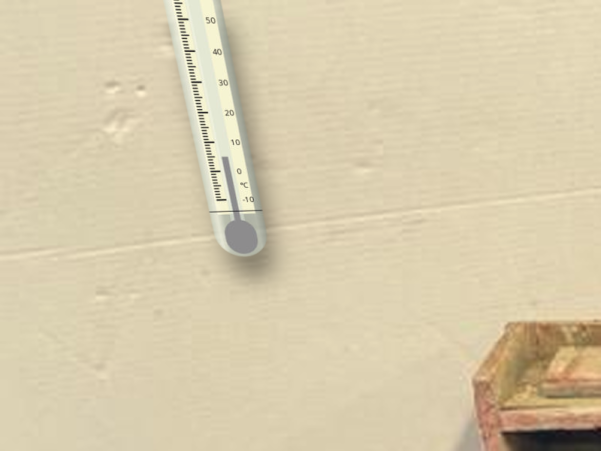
5; °C
